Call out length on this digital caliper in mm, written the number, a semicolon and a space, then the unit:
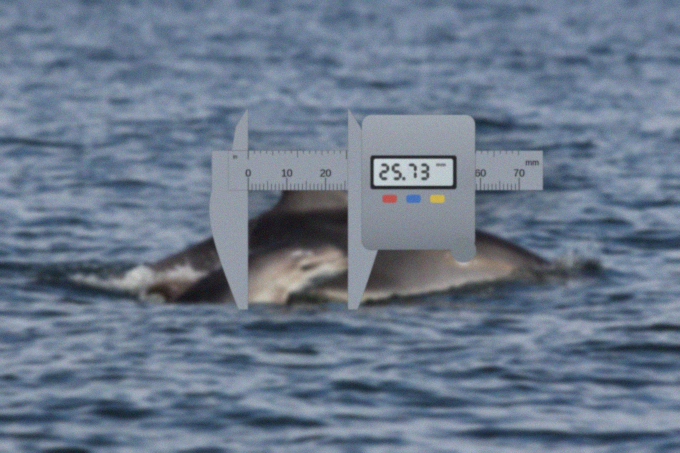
25.73; mm
